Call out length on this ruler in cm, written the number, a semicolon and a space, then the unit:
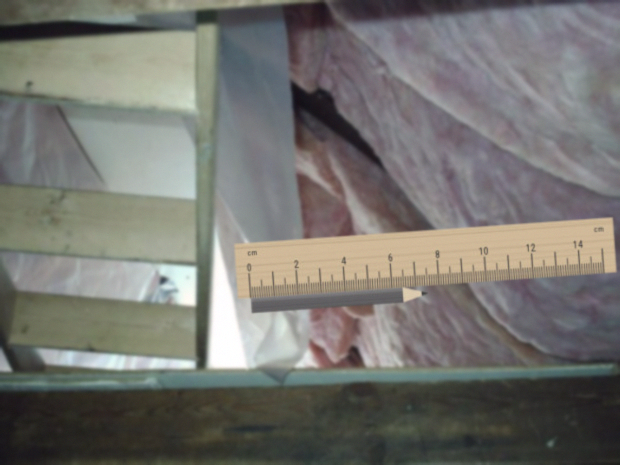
7.5; cm
